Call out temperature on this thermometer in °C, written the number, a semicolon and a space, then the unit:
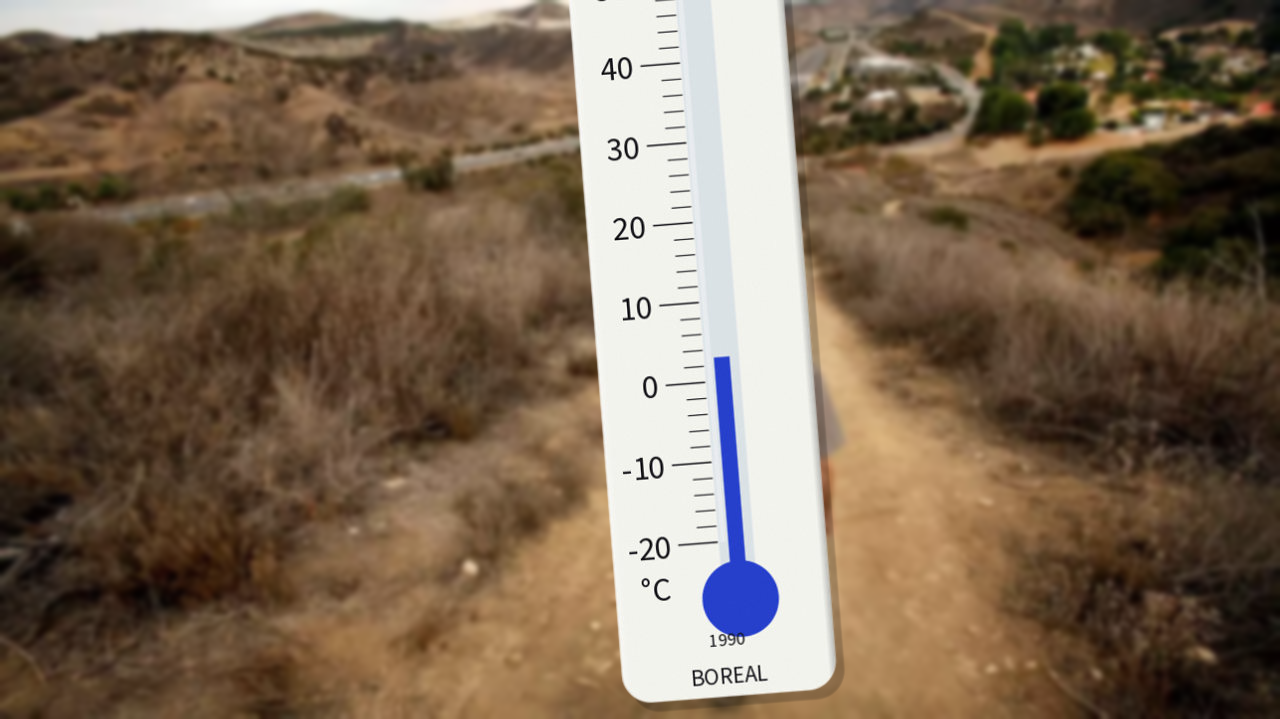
3; °C
